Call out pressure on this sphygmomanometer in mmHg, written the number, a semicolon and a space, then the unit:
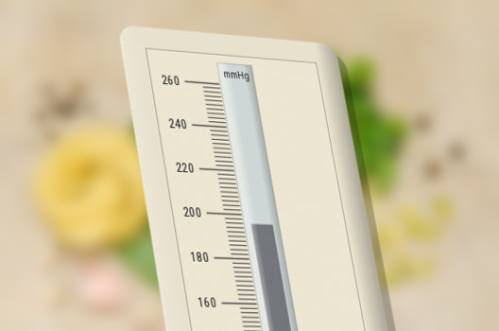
196; mmHg
